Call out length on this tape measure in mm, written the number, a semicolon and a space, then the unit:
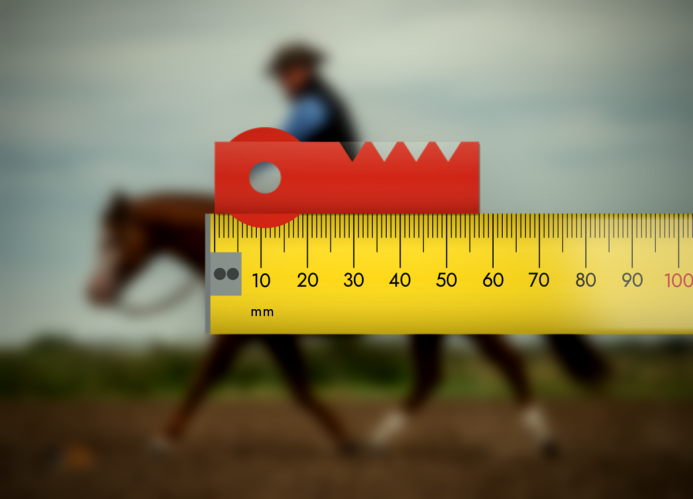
57; mm
